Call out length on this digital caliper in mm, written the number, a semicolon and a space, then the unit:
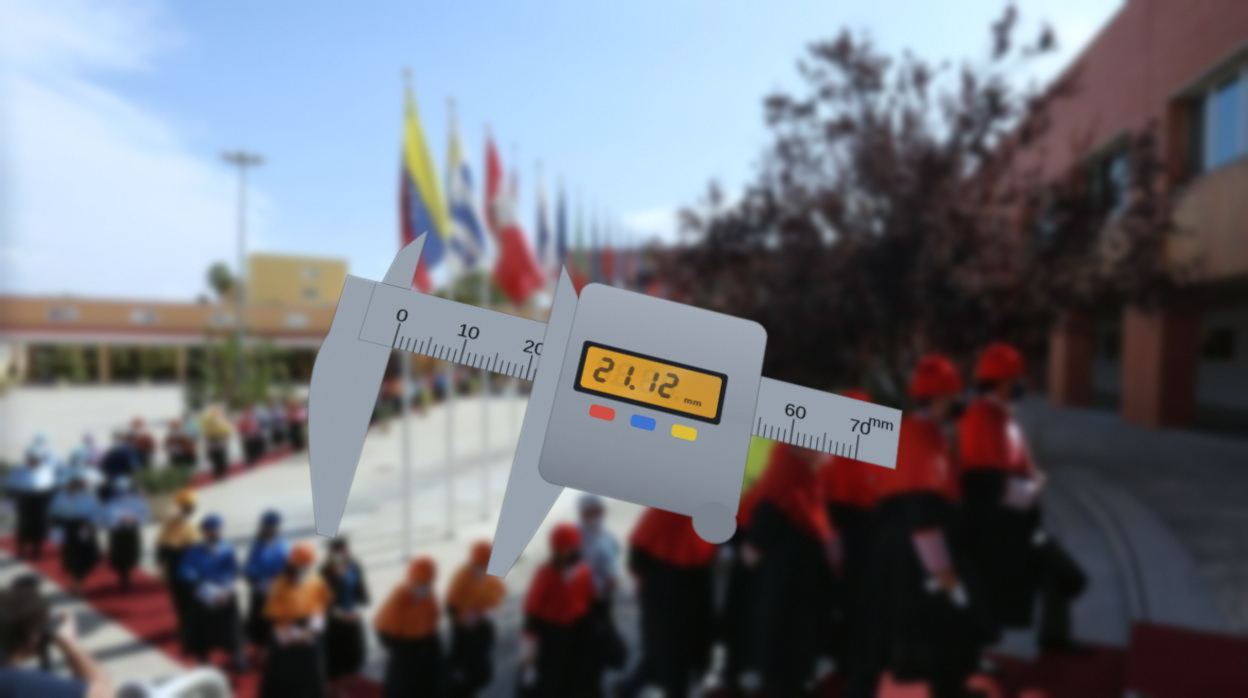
21.12; mm
